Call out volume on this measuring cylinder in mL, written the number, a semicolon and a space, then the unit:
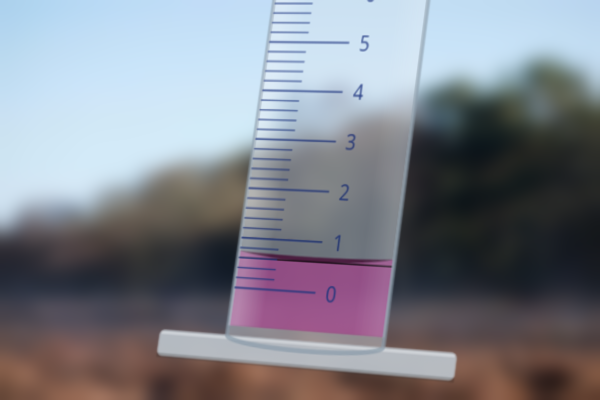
0.6; mL
